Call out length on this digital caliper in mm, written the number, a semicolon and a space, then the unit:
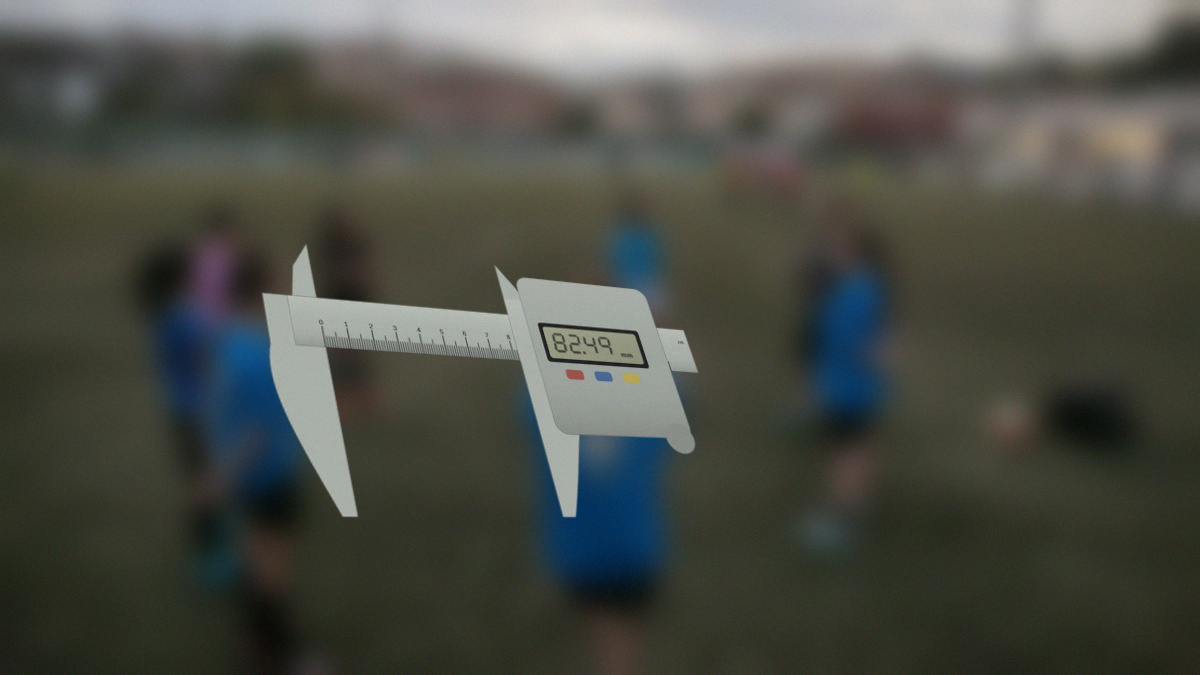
82.49; mm
